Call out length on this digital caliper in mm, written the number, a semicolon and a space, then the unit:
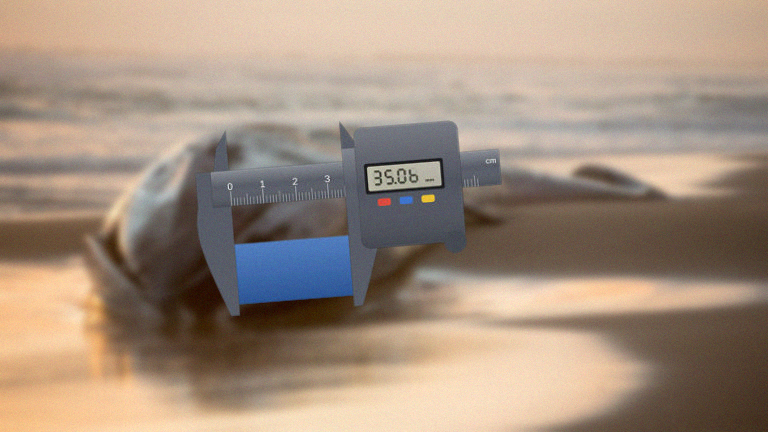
35.06; mm
